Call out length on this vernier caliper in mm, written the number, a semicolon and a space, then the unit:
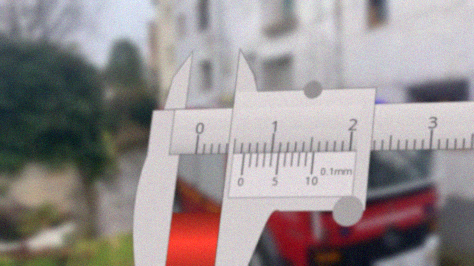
6.4; mm
